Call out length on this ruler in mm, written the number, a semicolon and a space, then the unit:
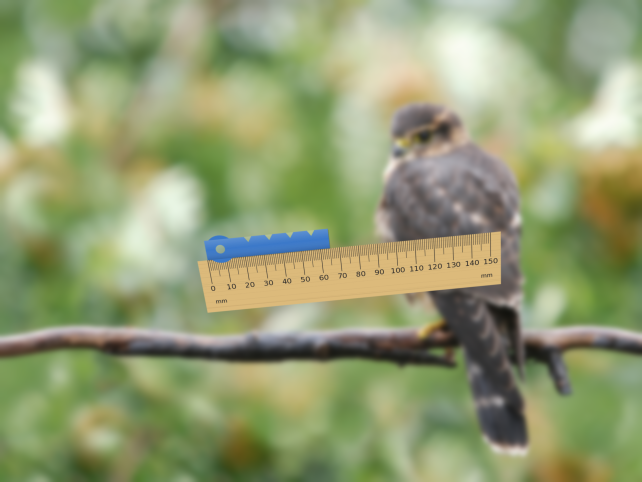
65; mm
